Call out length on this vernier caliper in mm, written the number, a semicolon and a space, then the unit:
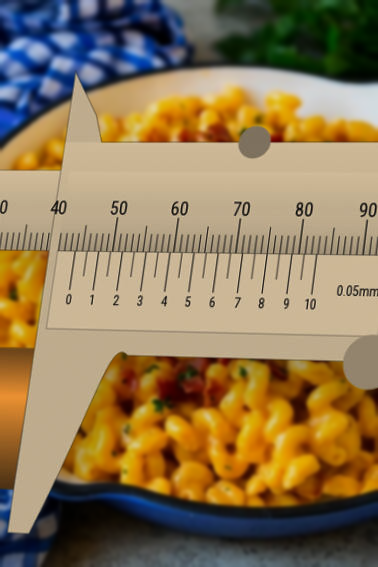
43.8; mm
